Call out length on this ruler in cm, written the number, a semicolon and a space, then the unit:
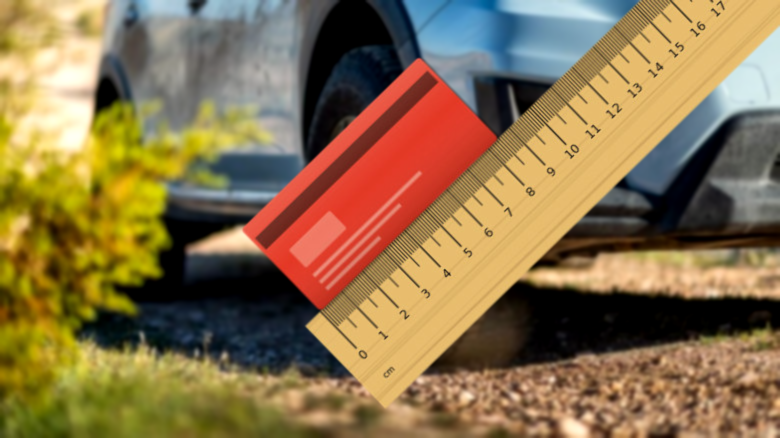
8.5; cm
